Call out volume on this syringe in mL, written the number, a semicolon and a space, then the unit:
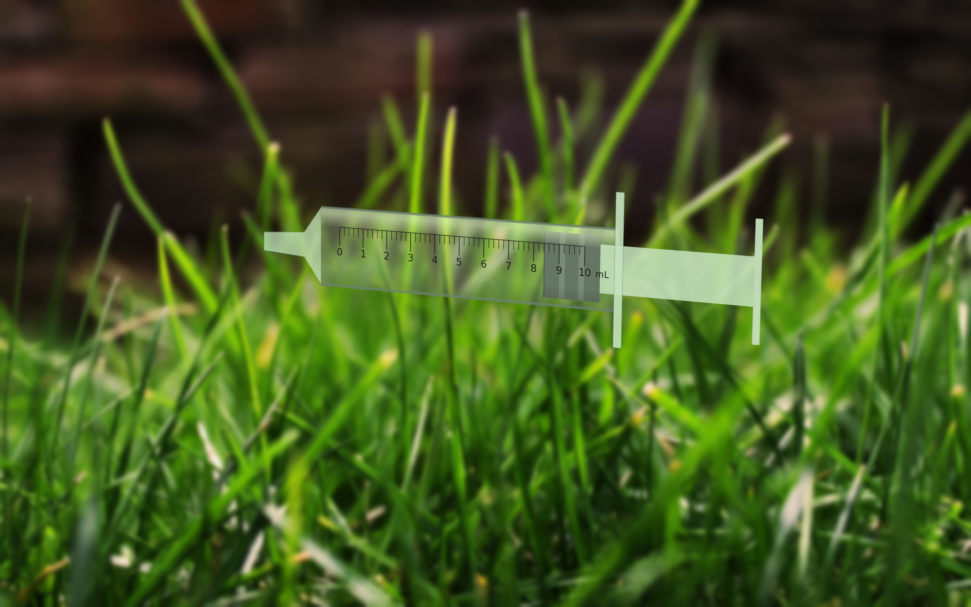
8.4; mL
